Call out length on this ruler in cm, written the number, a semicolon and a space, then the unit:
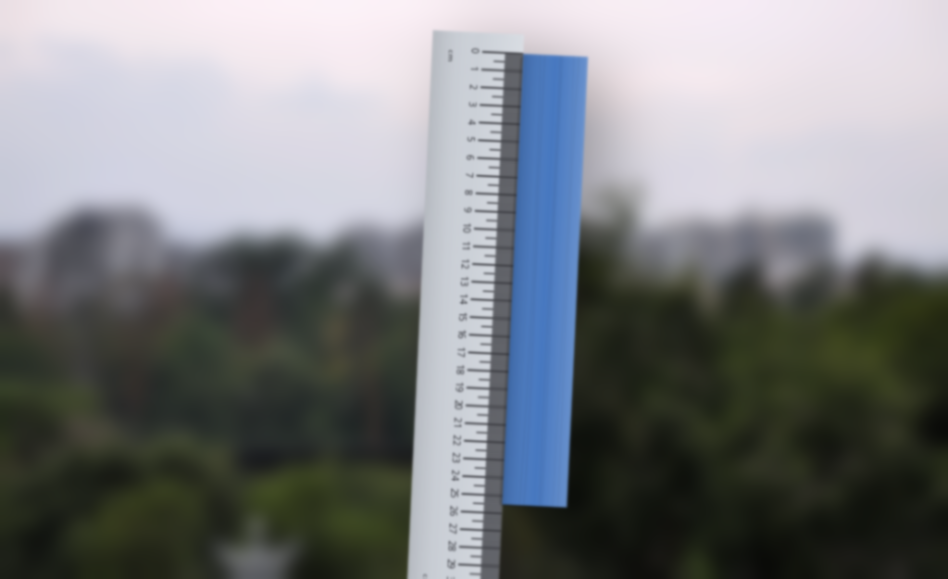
25.5; cm
